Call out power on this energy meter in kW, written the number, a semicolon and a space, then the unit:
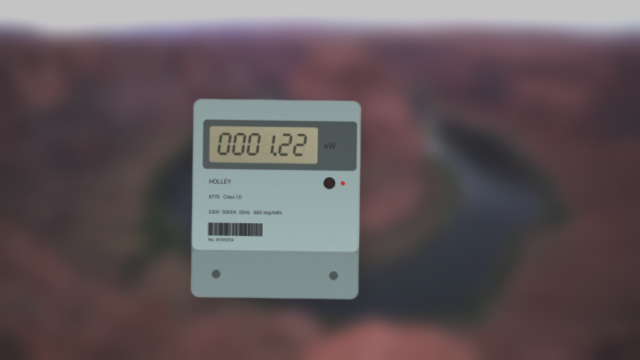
1.22; kW
